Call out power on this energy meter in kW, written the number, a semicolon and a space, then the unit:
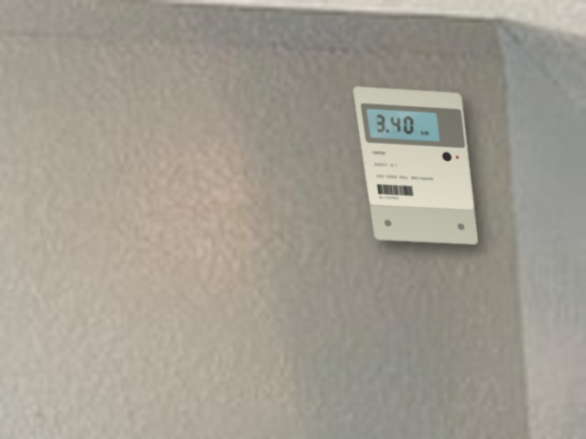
3.40; kW
